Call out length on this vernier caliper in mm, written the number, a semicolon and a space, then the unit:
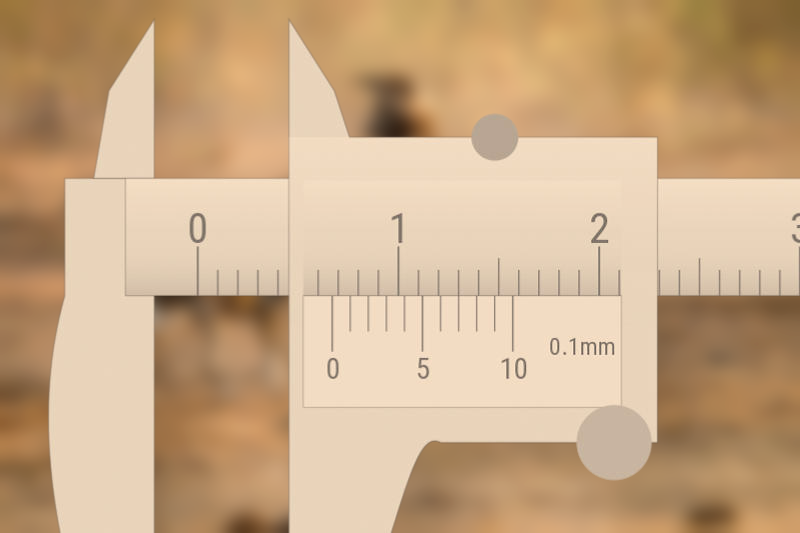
6.7; mm
